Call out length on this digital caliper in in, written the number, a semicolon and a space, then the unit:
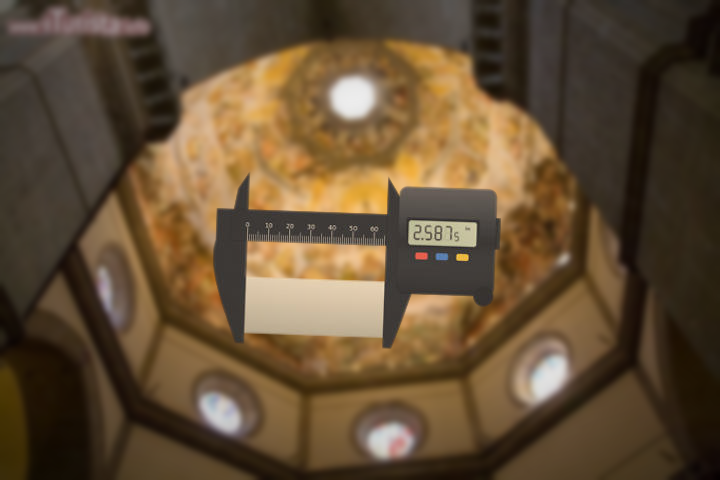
2.5875; in
